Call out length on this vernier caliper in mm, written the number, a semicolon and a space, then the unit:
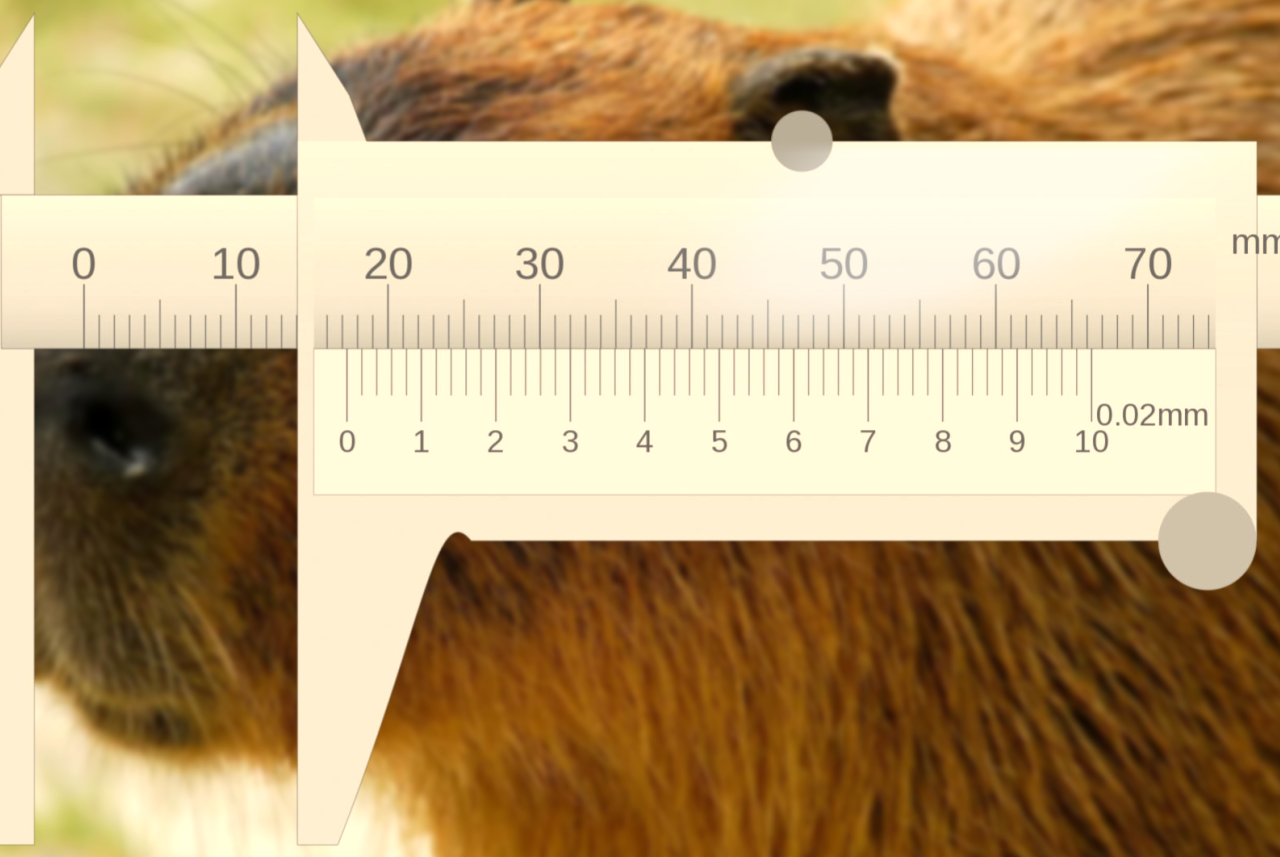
17.3; mm
